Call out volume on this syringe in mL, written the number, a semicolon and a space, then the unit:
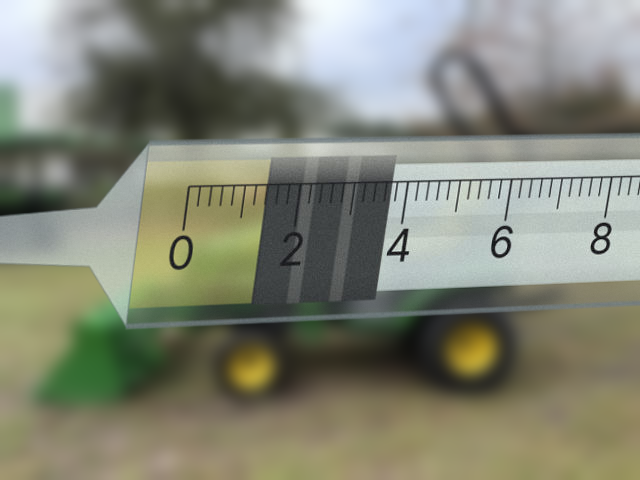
1.4; mL
